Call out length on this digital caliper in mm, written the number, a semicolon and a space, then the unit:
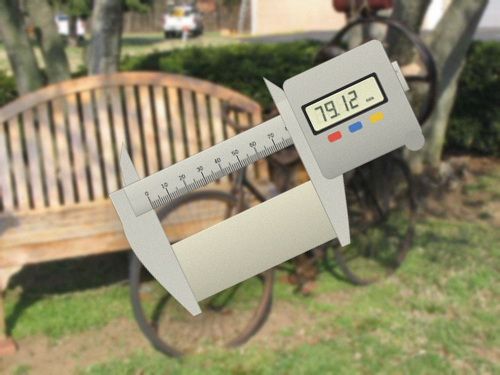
79.12; mm
